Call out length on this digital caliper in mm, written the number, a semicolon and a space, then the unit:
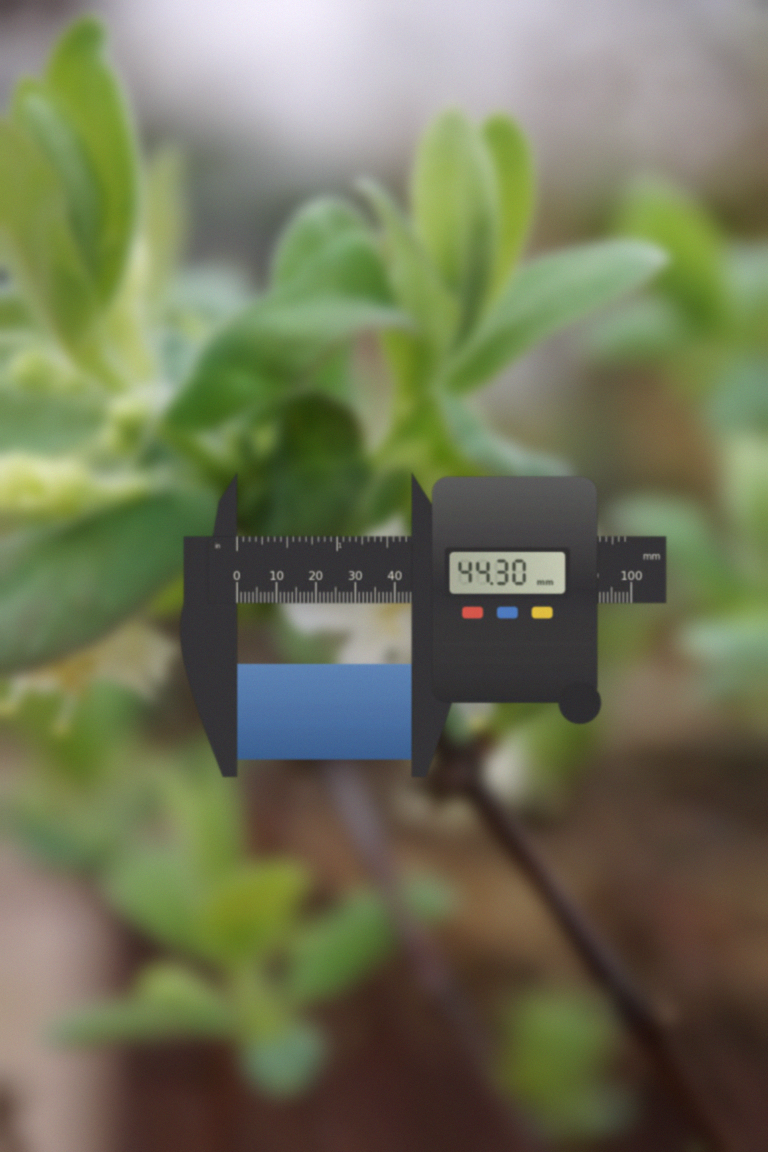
44.30; mm
